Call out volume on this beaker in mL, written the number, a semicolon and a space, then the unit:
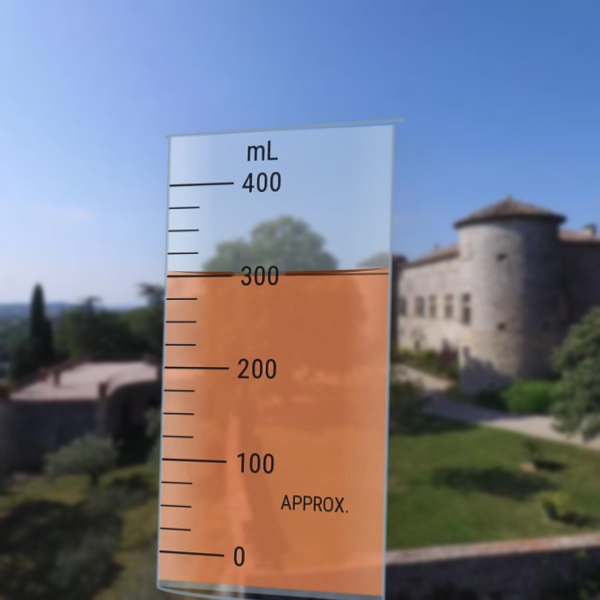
300; mL
